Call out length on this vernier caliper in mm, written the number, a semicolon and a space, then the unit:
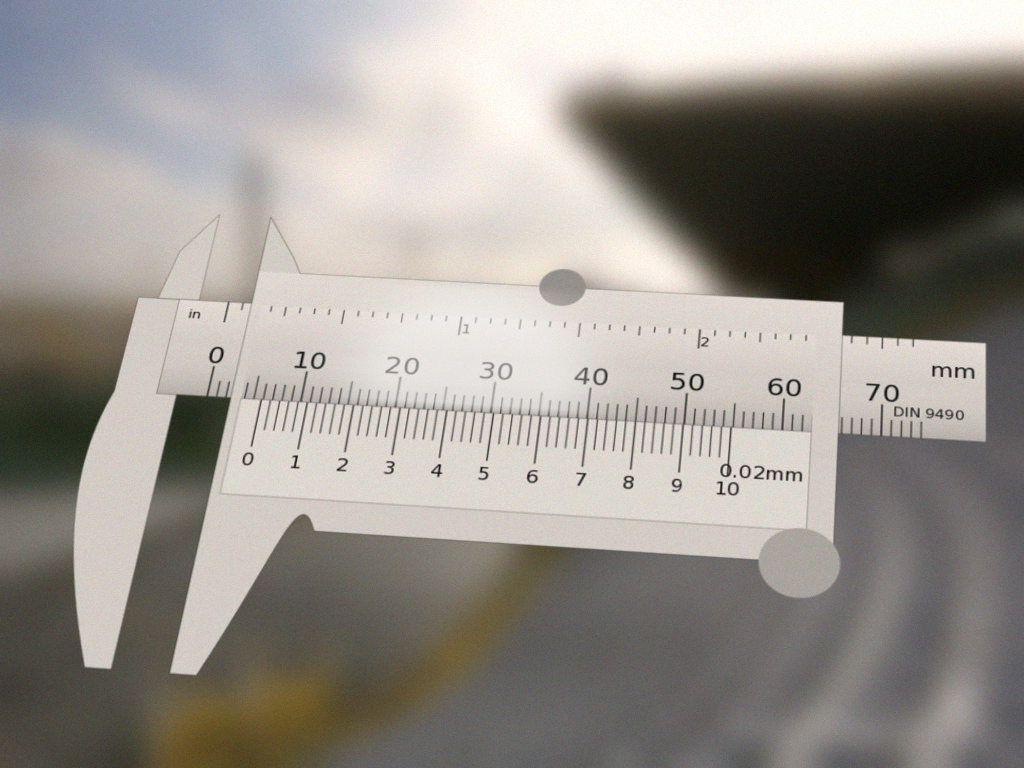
5.8; mm
